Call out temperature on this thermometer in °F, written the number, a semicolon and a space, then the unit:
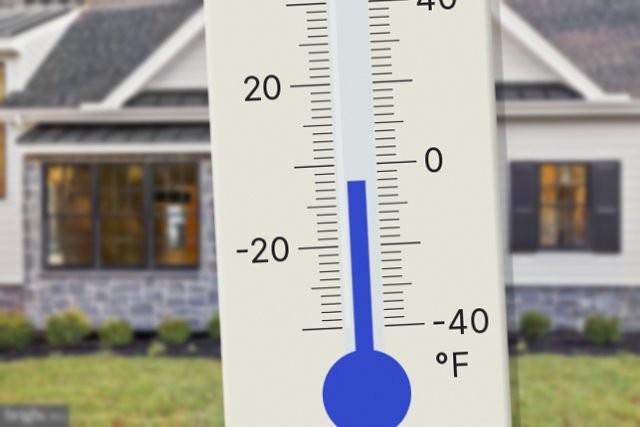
-4; °F
